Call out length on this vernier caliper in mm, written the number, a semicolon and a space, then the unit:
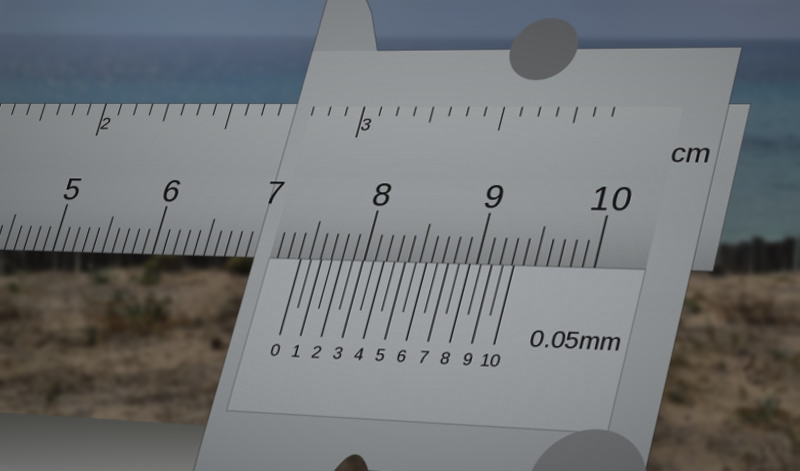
74.2; mm
